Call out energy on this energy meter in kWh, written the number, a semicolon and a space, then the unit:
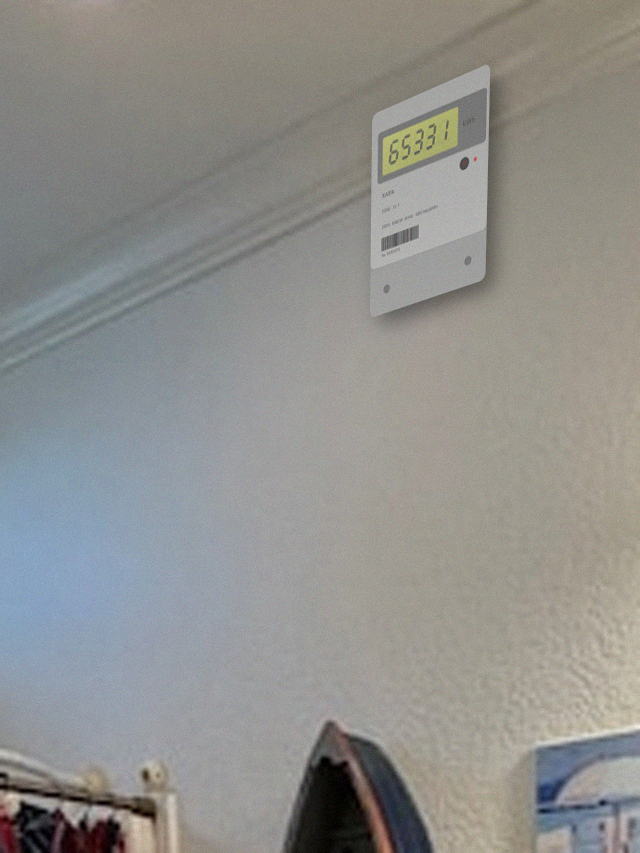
65331; kWh
